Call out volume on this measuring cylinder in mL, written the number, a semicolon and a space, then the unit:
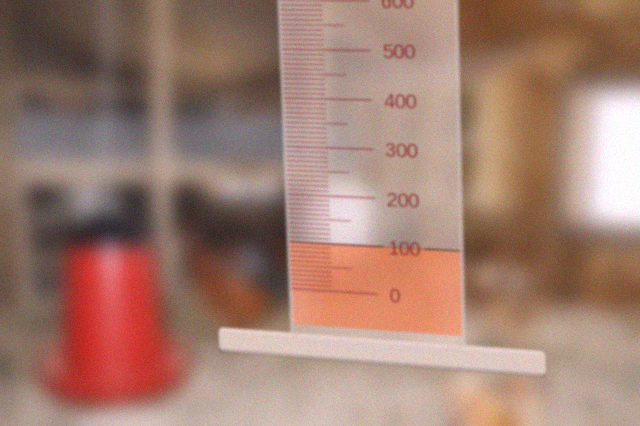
100; mL
